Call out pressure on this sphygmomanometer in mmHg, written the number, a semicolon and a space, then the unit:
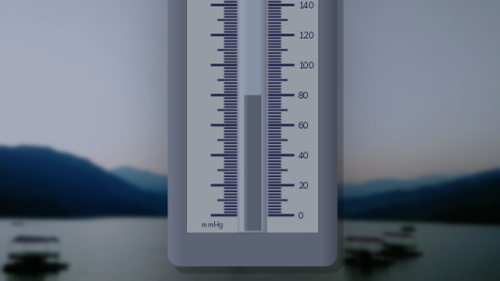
80; mmHg
